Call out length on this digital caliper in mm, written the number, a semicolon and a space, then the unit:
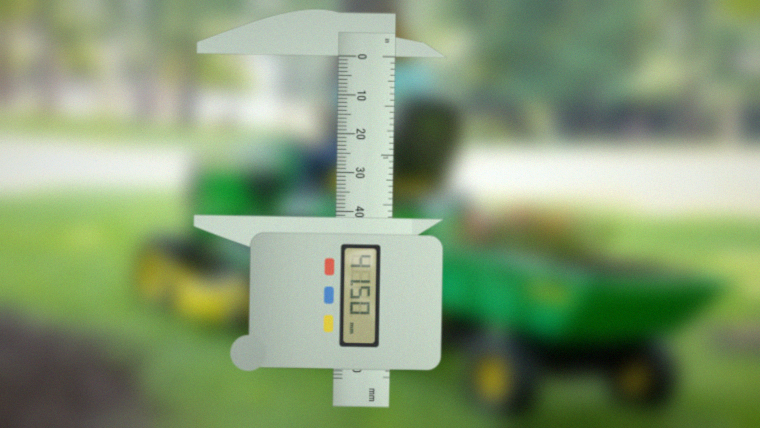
41.50; mm
